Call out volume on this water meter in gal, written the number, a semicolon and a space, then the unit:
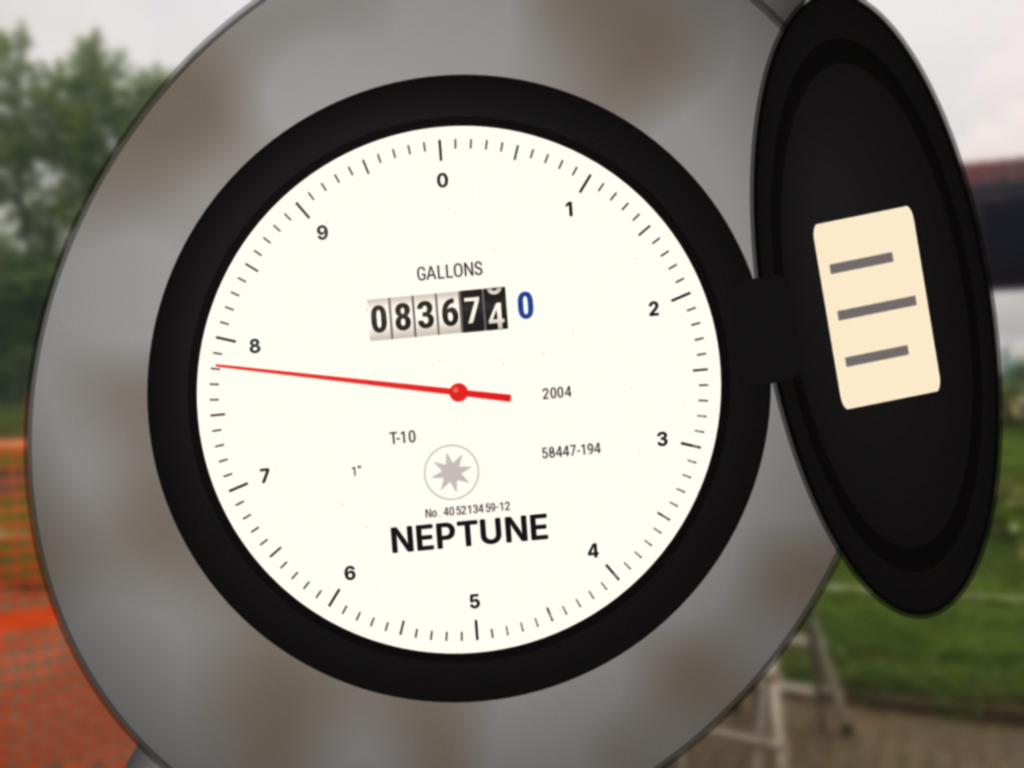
836737.8; gal
